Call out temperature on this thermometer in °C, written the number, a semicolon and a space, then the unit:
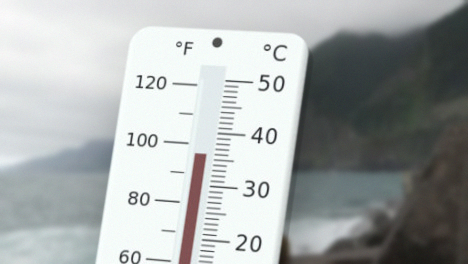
36; °C
